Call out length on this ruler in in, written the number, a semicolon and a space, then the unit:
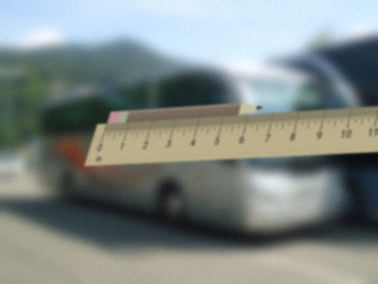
6.5; in
